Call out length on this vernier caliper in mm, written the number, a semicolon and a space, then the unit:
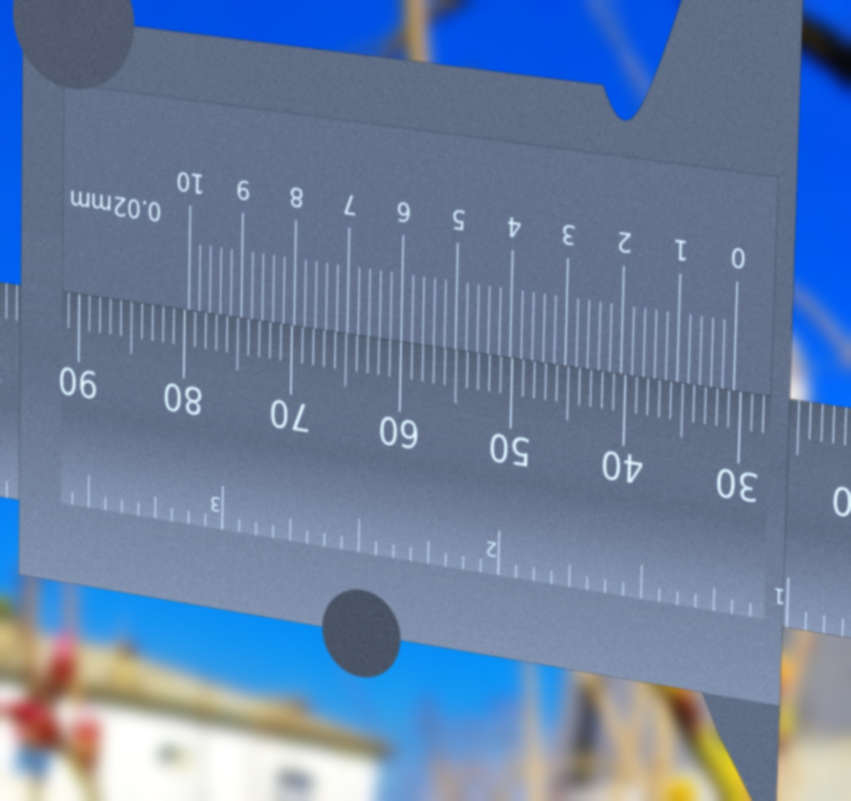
30.6; mm
